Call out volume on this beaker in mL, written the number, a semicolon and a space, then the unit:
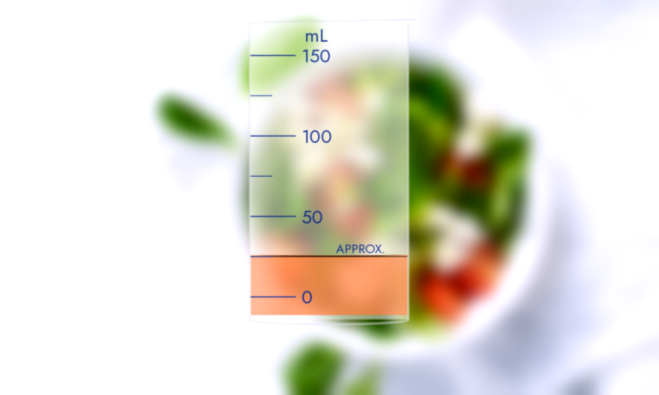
25; mL
